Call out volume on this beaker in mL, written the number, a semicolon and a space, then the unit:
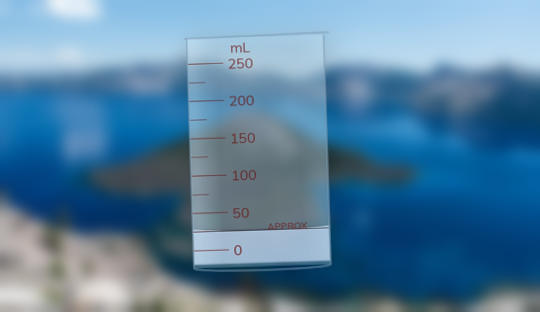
25; mL
